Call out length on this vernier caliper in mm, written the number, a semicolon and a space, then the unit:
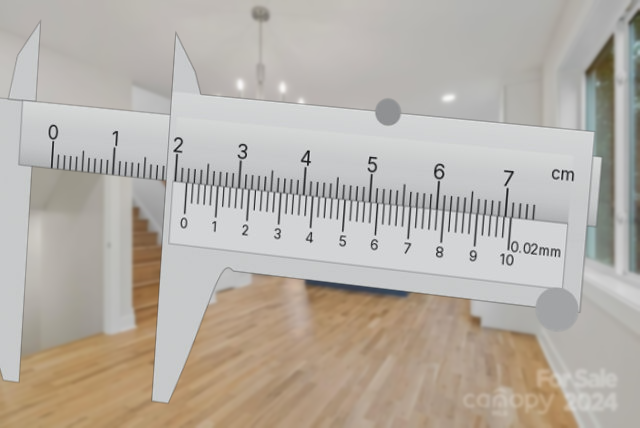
21.8; mm
